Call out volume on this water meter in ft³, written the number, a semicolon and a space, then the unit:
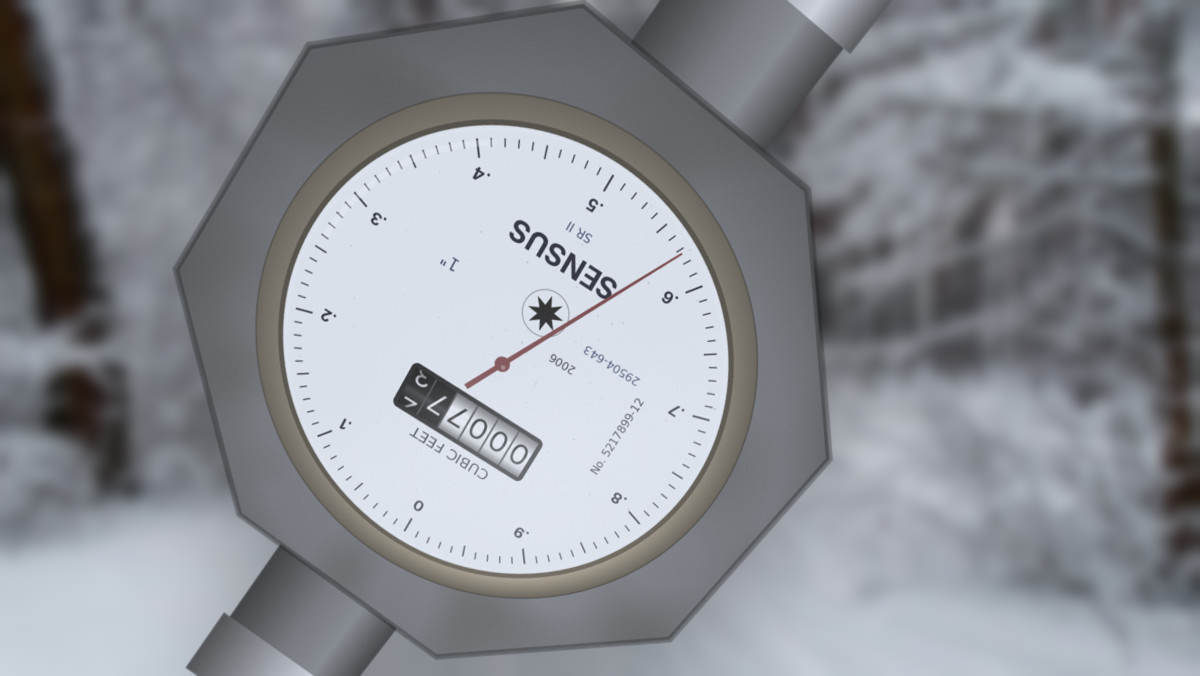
772.57; ft³
